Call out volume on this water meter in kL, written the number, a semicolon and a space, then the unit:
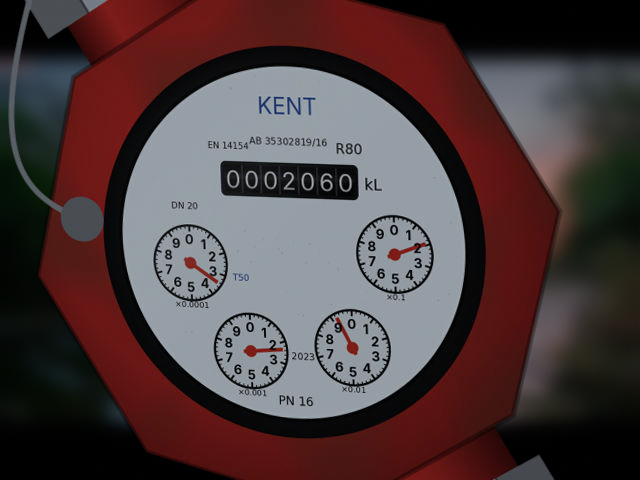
2060.1923; kL
